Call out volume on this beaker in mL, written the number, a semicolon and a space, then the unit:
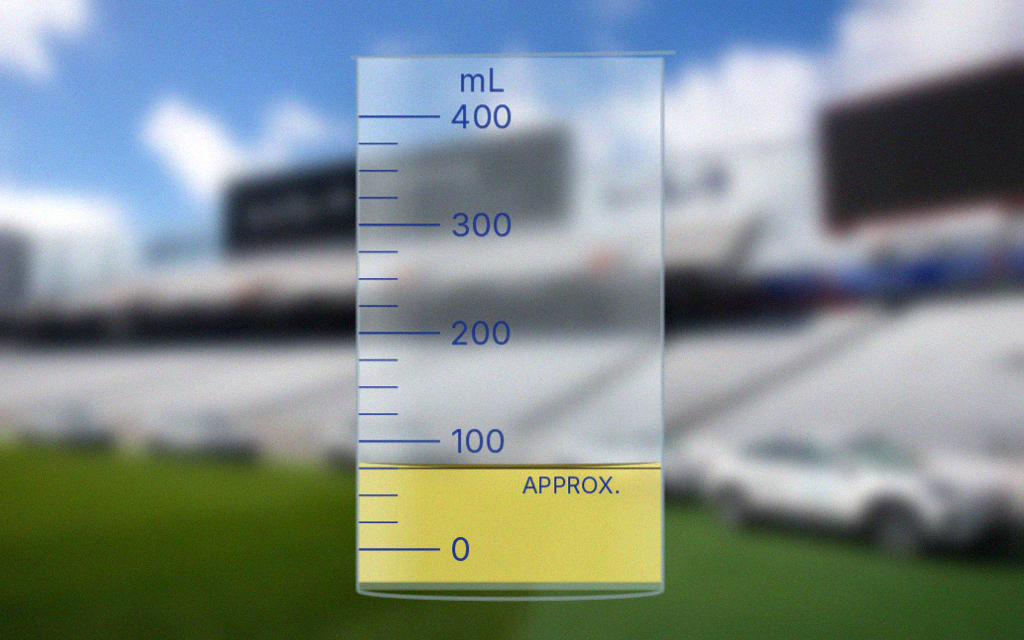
75; mL
